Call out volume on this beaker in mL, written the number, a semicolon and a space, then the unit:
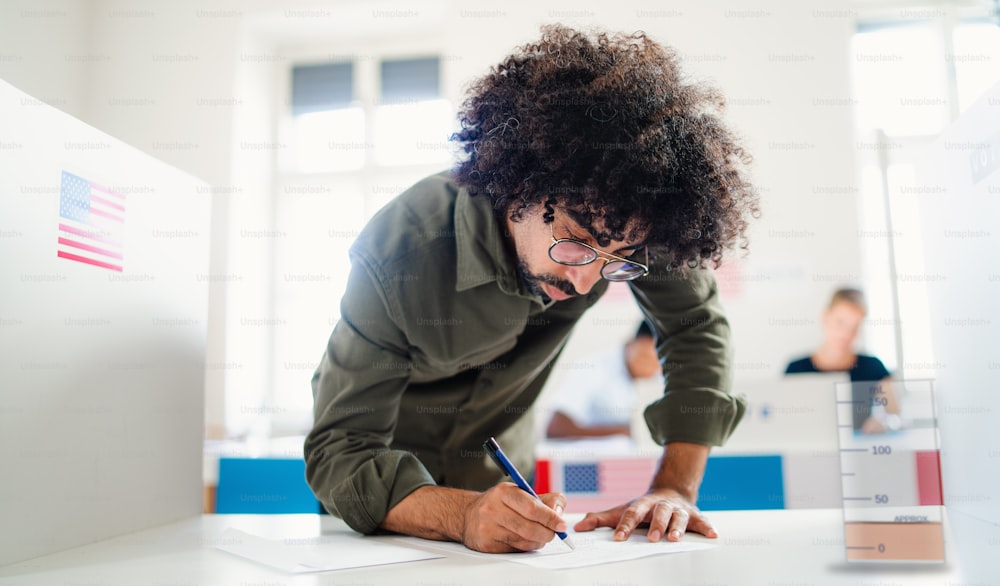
25; mL
